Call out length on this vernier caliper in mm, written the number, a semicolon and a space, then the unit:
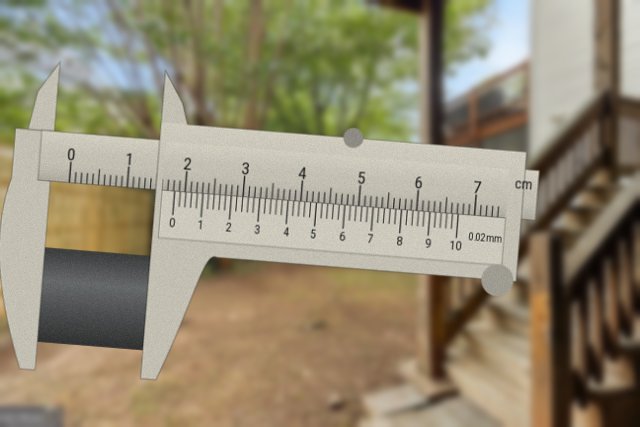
18.2; mm
